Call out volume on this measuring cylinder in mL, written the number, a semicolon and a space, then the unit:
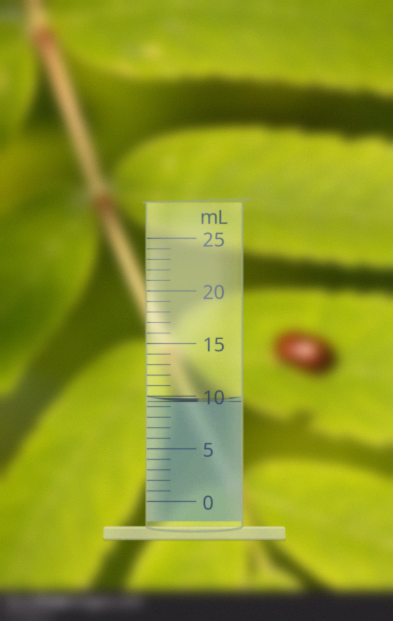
9.5; mL
